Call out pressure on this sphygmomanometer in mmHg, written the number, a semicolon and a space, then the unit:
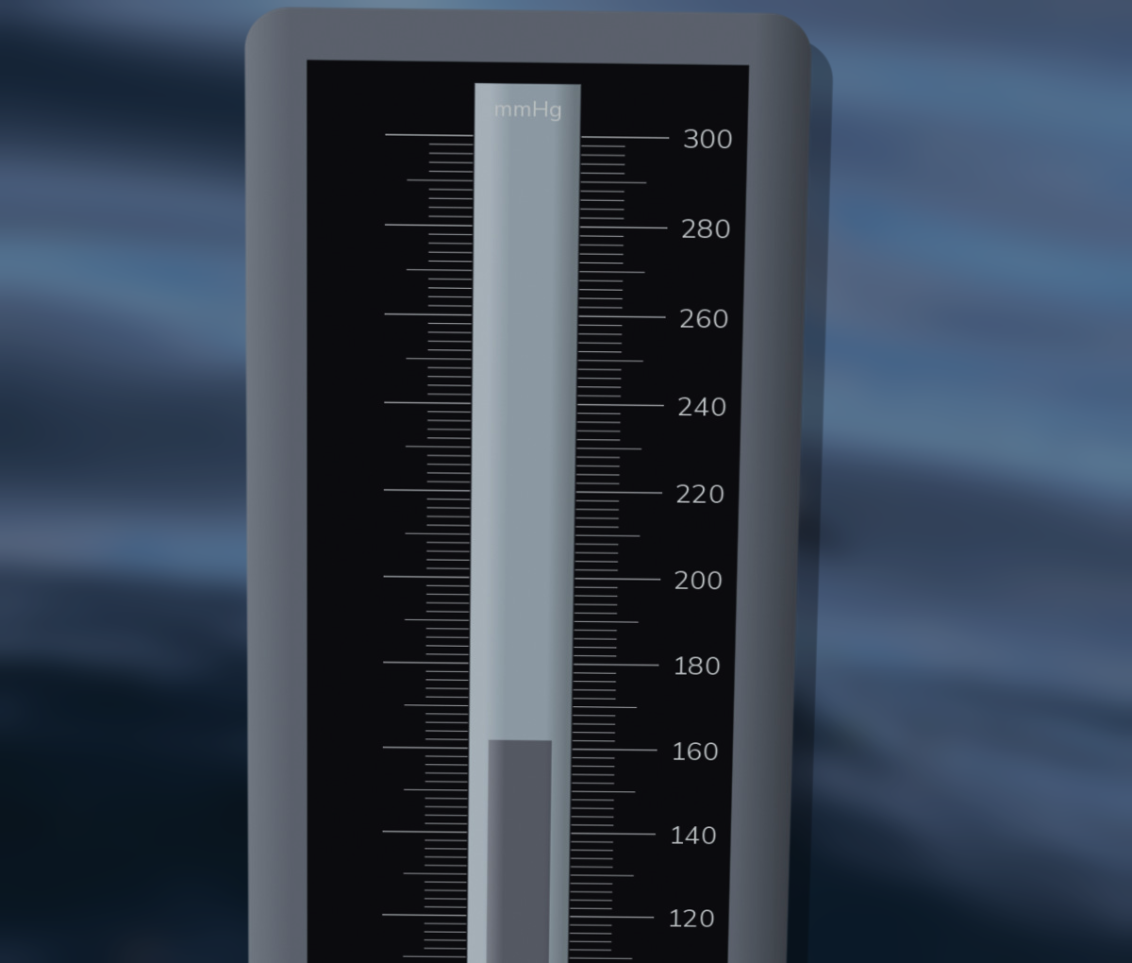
162; mmHg
